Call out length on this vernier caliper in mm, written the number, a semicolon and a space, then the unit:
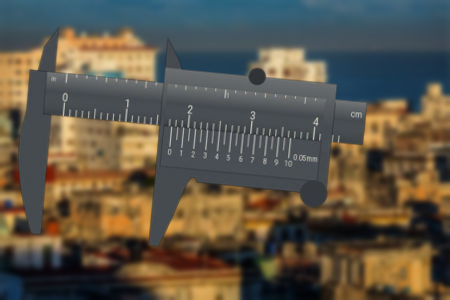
17.4; mm
